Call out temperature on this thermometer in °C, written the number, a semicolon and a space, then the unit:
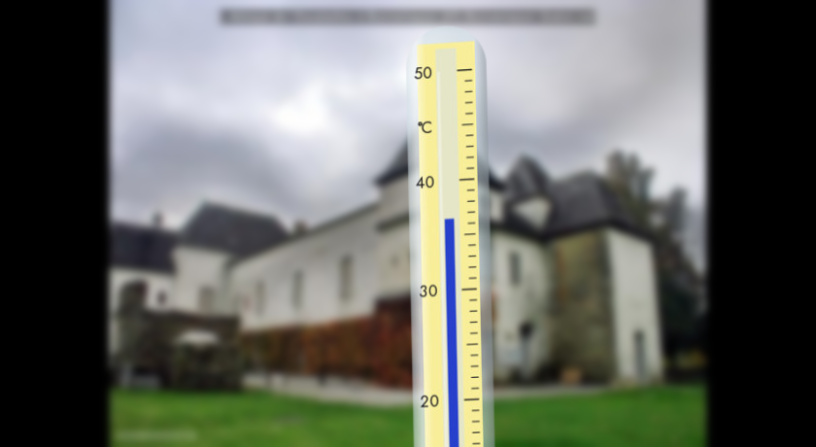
36.5; °C
